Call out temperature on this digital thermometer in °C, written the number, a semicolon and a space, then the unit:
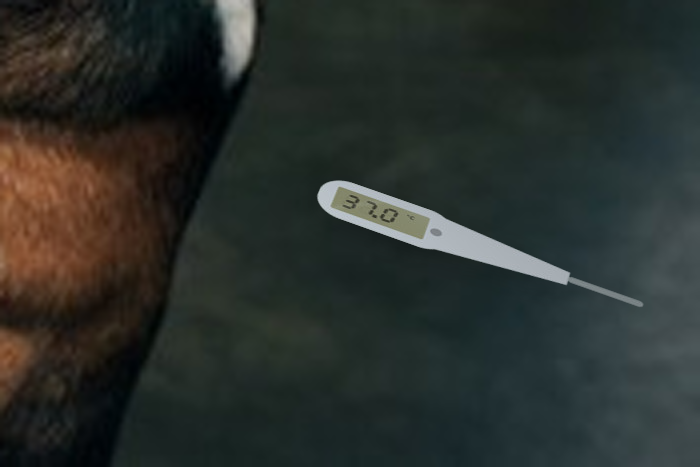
37.0; °C
